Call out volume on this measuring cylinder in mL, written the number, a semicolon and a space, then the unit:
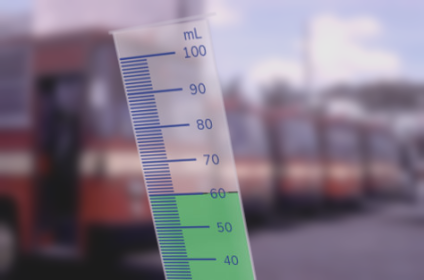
60; mL
